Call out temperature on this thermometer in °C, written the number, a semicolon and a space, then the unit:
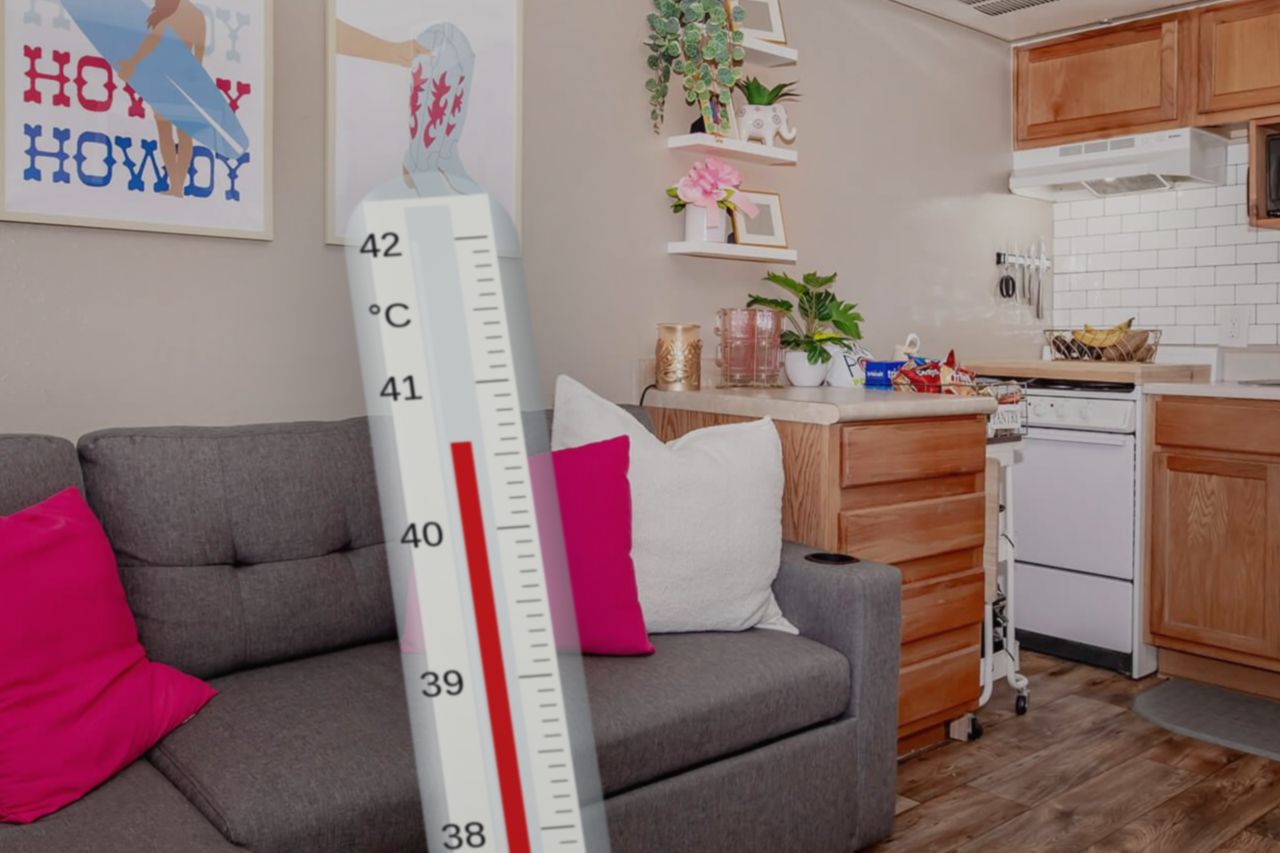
40.6; °C
